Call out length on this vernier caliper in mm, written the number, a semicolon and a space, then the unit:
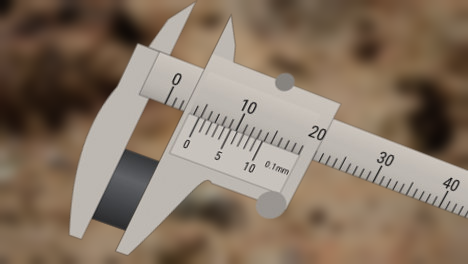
4.8; mm
